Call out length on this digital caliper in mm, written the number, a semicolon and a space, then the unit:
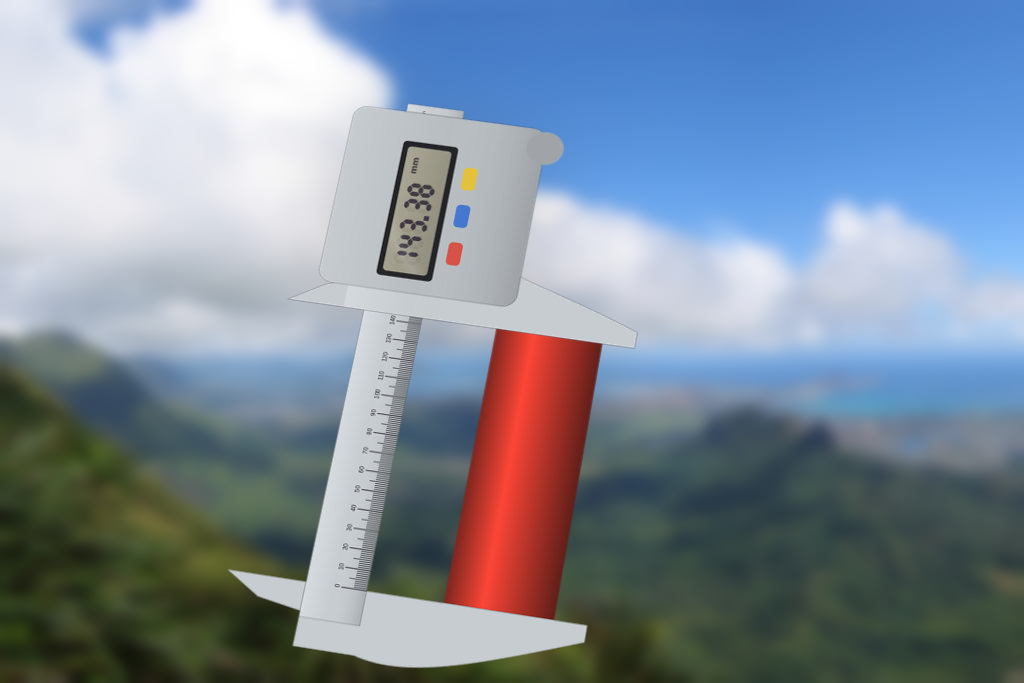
143.38; mm
